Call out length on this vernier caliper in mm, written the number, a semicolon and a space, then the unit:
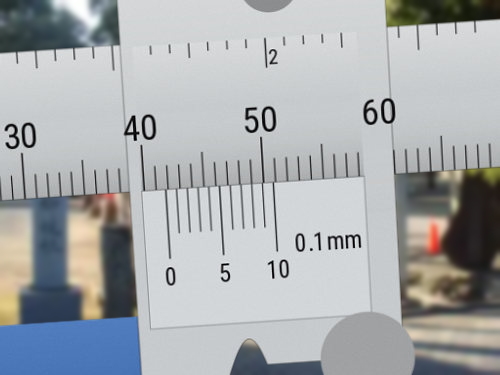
41.8; mm
